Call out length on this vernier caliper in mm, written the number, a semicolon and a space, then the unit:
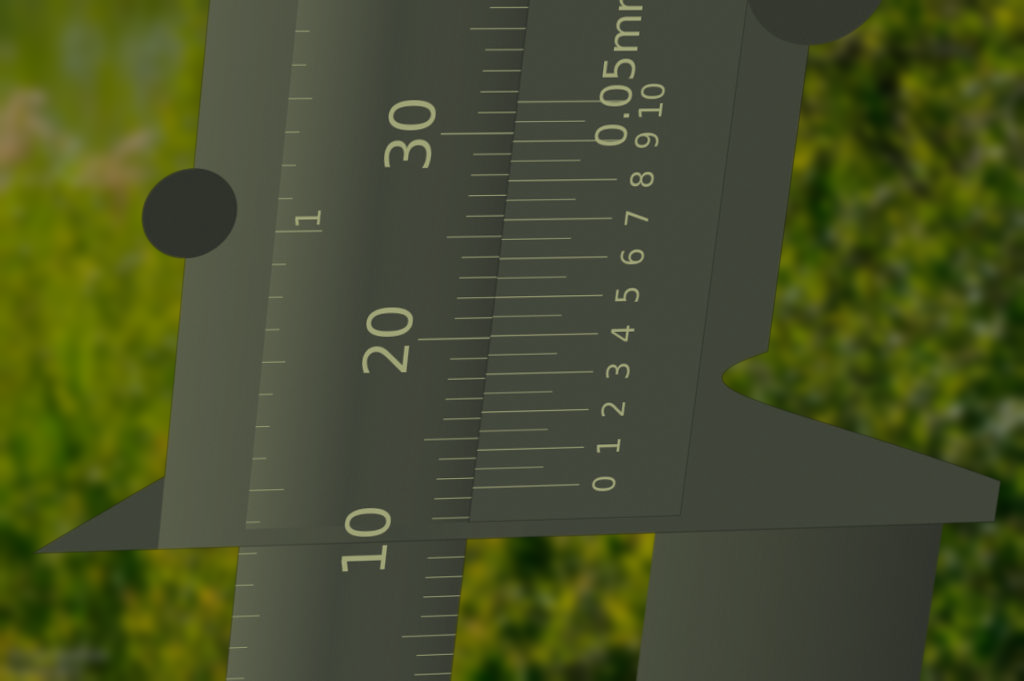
12.5; mm
